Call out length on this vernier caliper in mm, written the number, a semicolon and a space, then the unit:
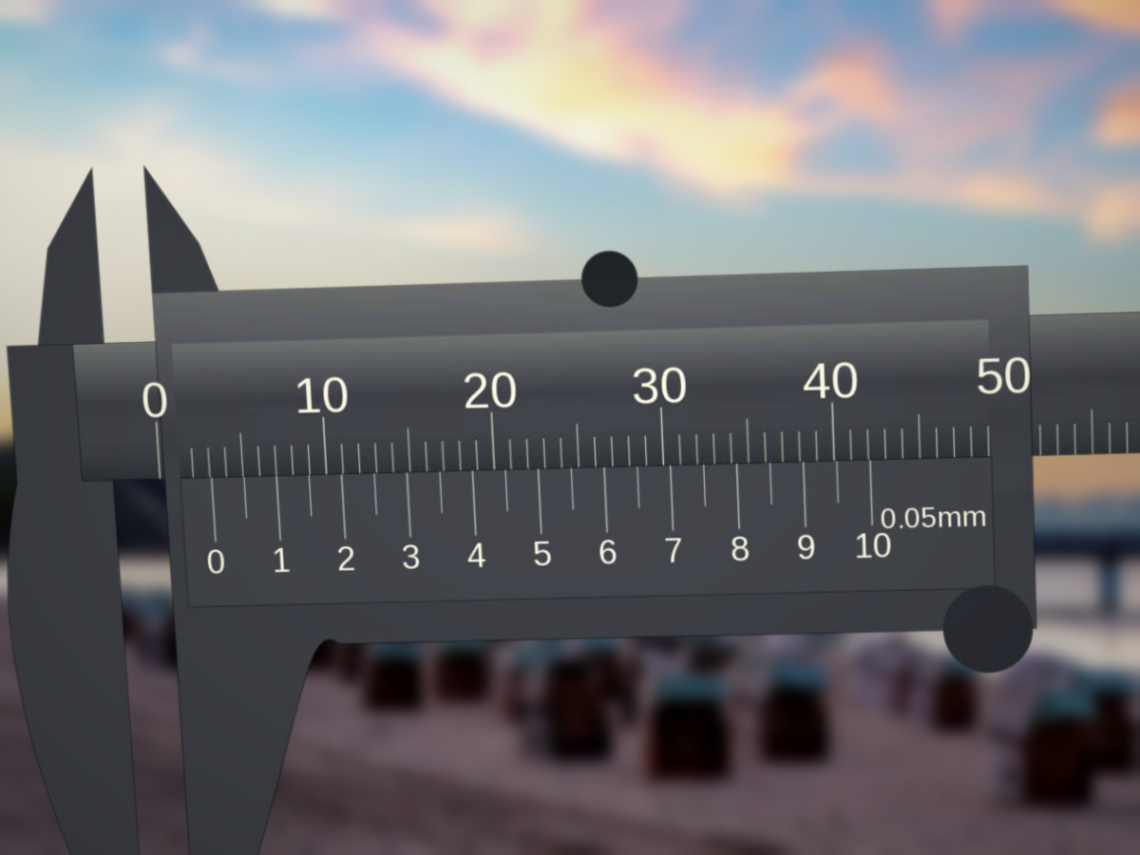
3.1; mm
